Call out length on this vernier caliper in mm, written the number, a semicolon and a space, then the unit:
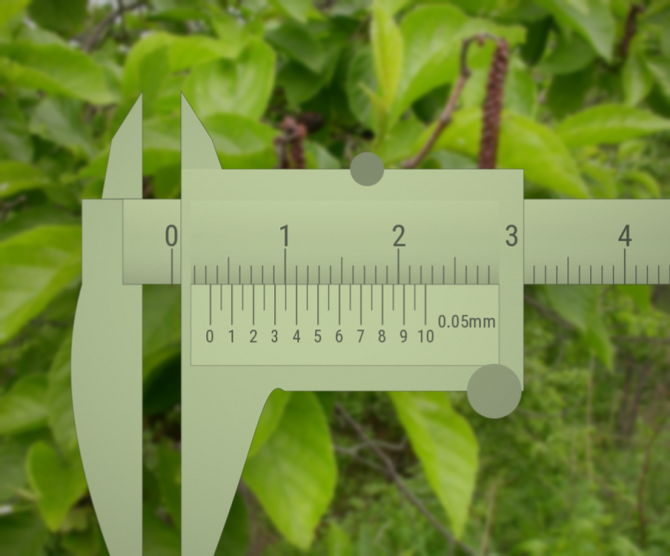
3.4; mm
